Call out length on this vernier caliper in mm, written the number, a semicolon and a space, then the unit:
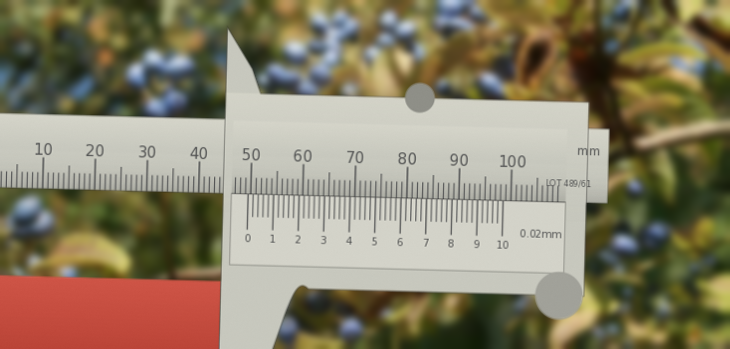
49.5; mm
